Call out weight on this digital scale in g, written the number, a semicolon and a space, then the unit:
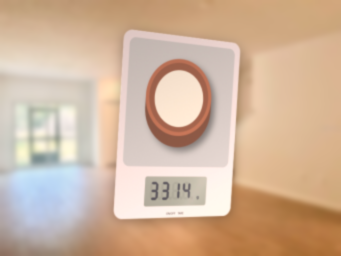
3314; g
